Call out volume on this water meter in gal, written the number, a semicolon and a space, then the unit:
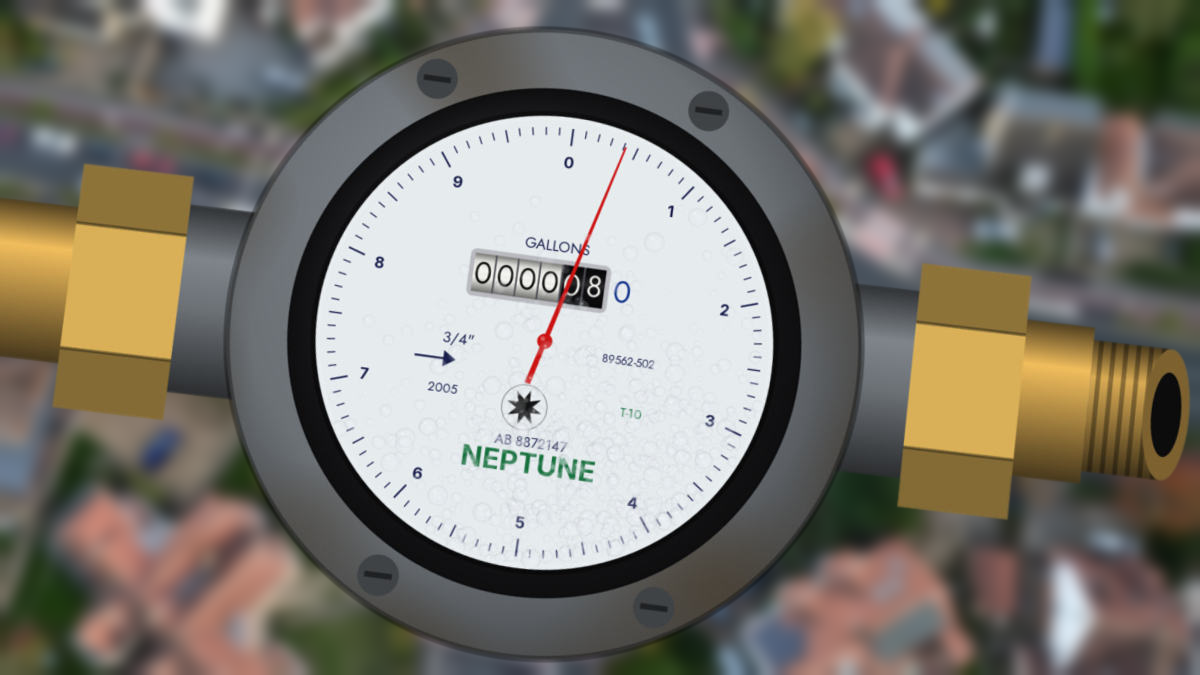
80.4; gal
